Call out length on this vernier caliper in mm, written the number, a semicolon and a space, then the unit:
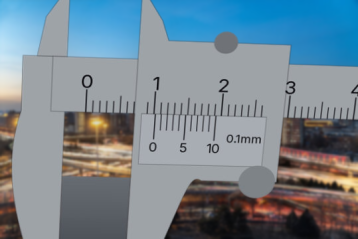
10.2; mm
